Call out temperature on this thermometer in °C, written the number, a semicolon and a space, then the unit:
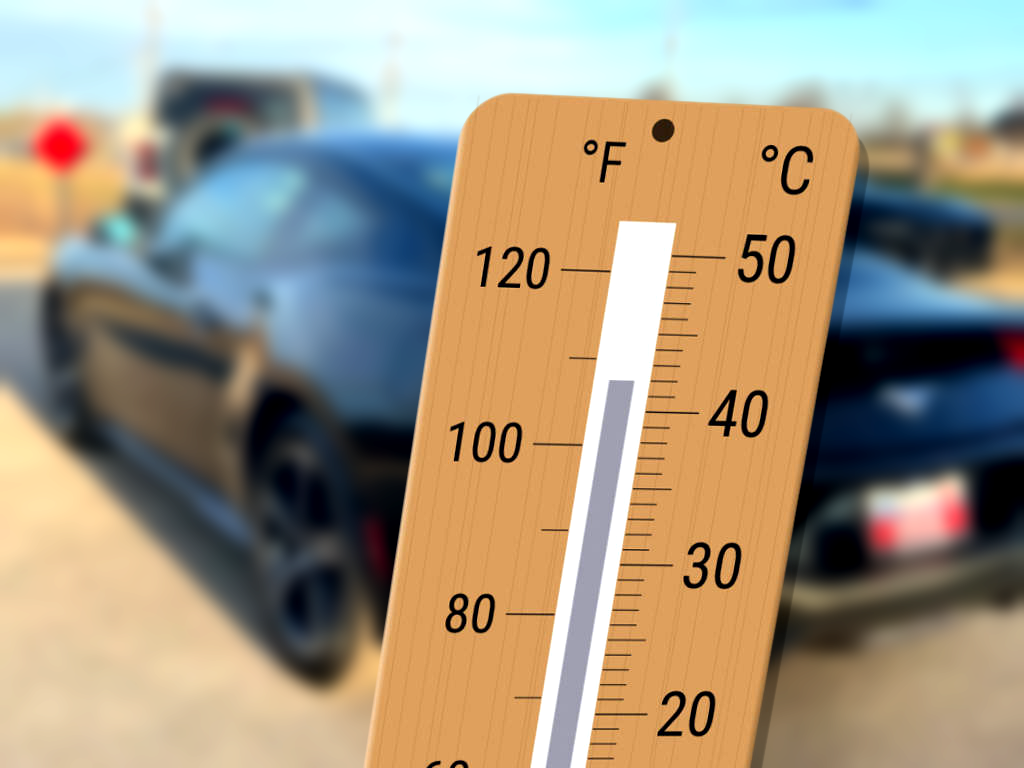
42; °C
